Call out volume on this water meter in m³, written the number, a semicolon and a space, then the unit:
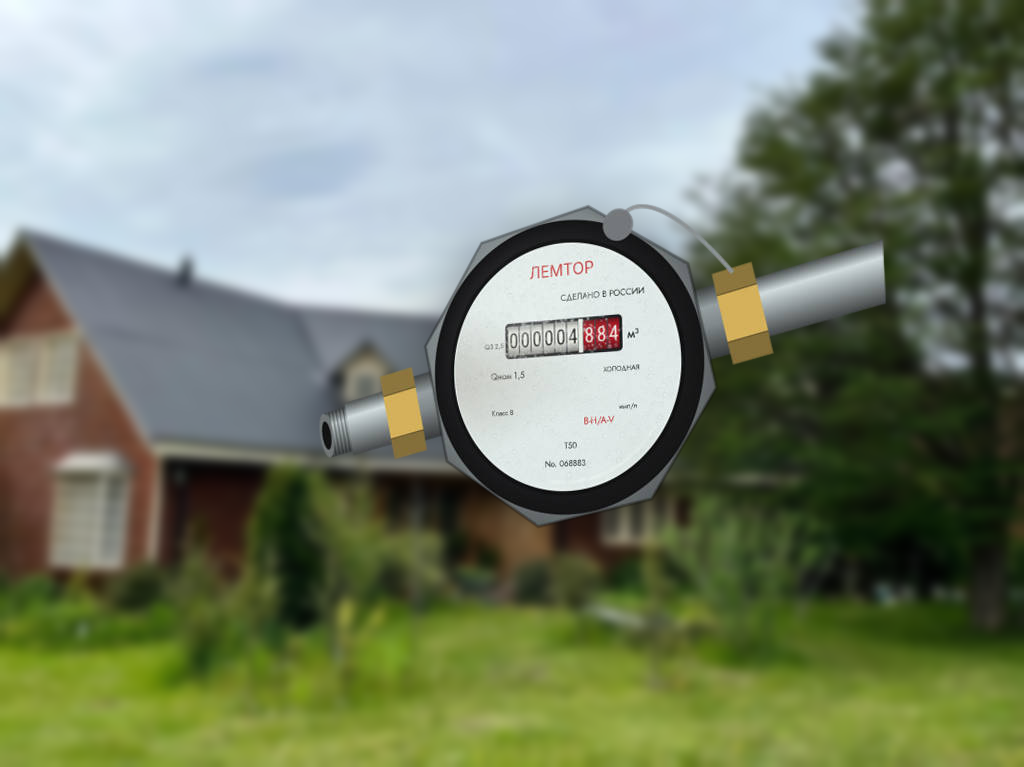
4.884; m³
